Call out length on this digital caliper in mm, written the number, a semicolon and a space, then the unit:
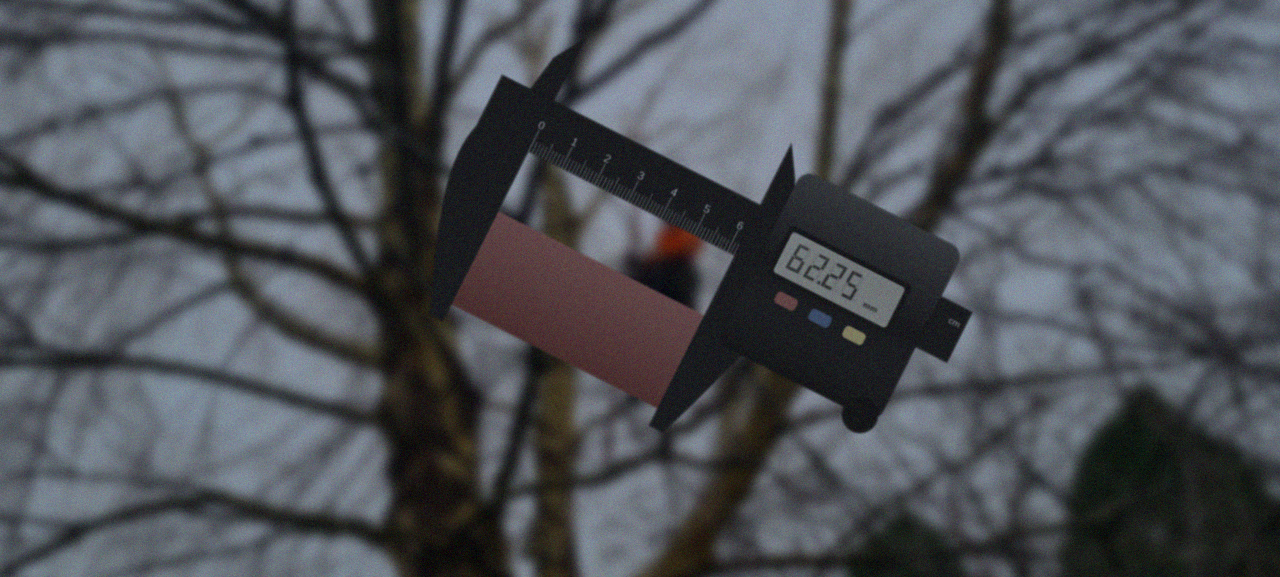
62.25; mm
